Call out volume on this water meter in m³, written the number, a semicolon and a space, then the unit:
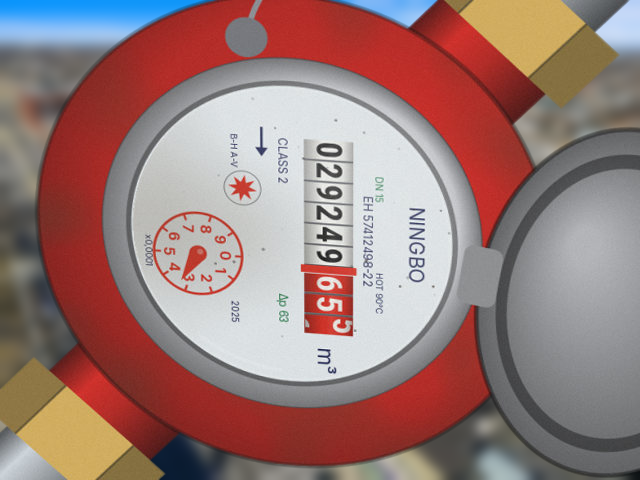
29249.6553; m³
